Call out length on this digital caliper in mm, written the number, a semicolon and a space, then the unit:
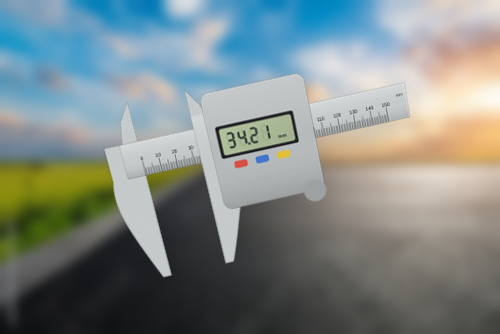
34.21; mm
